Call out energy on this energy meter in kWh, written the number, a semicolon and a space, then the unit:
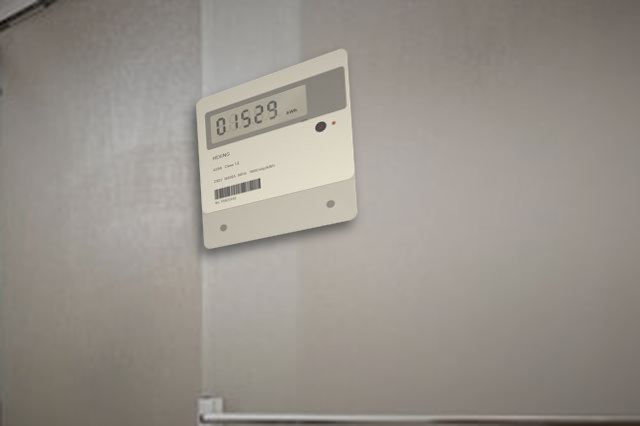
1529; kWh
